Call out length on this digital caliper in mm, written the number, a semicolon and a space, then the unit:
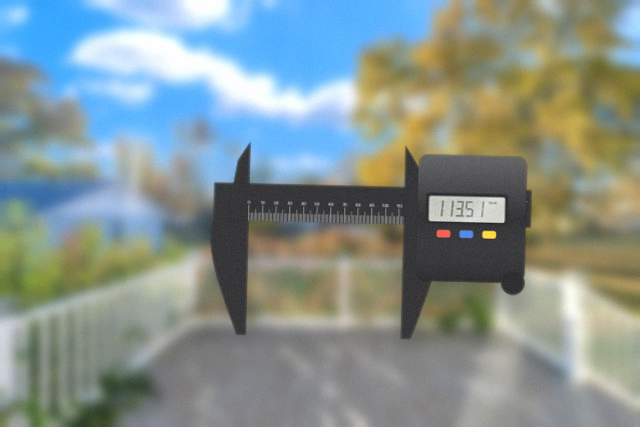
113.51; mm
